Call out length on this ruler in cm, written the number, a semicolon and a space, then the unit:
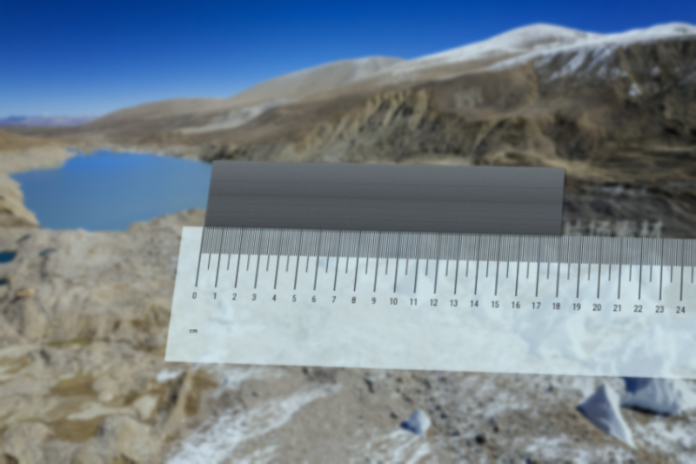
18; cm
